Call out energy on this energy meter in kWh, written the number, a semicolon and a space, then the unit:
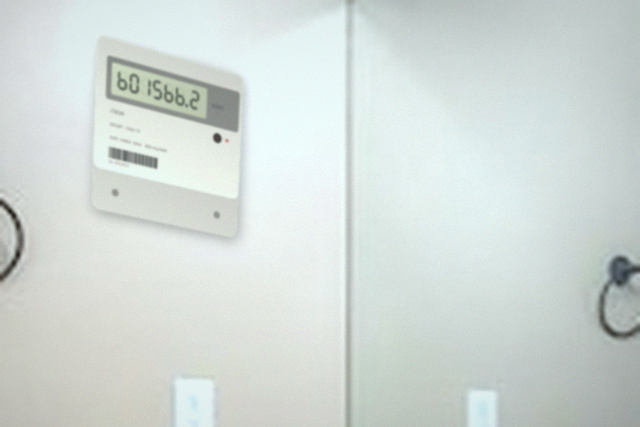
601566.2; kWh
